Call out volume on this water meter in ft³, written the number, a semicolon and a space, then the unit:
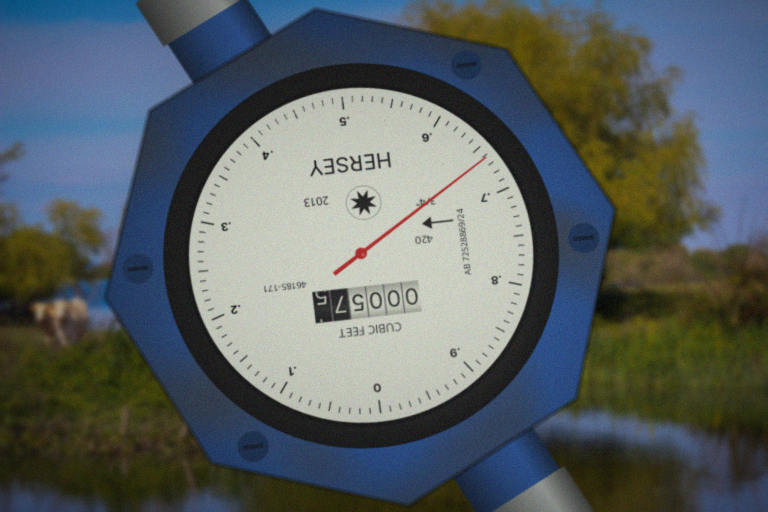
574.66; ft³
